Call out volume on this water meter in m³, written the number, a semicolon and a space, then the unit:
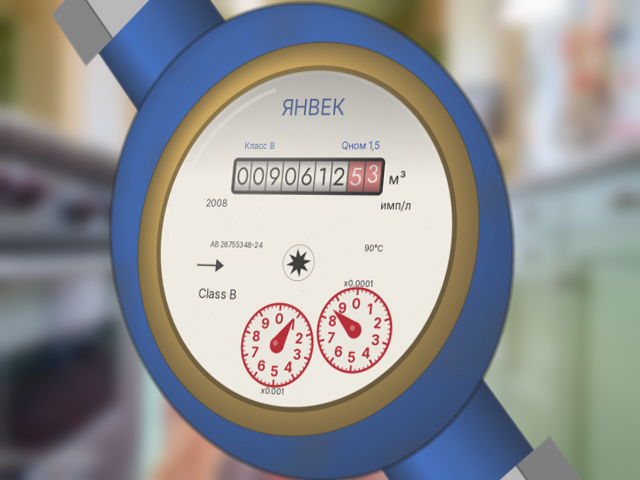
90612.5308; m³
